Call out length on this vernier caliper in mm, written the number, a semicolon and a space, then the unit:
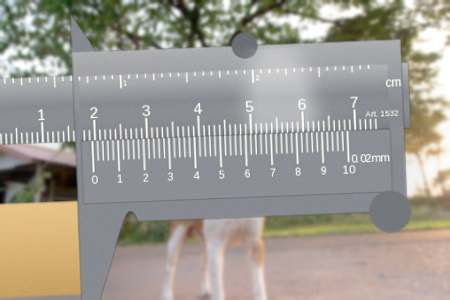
19.5; mm
